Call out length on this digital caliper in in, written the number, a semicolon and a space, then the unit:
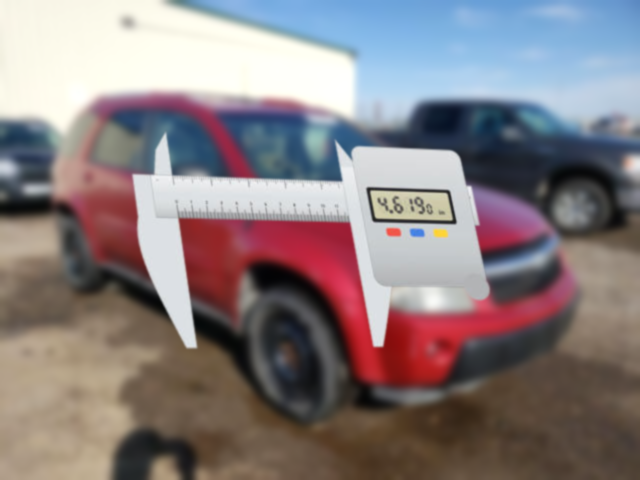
4.6190; in
